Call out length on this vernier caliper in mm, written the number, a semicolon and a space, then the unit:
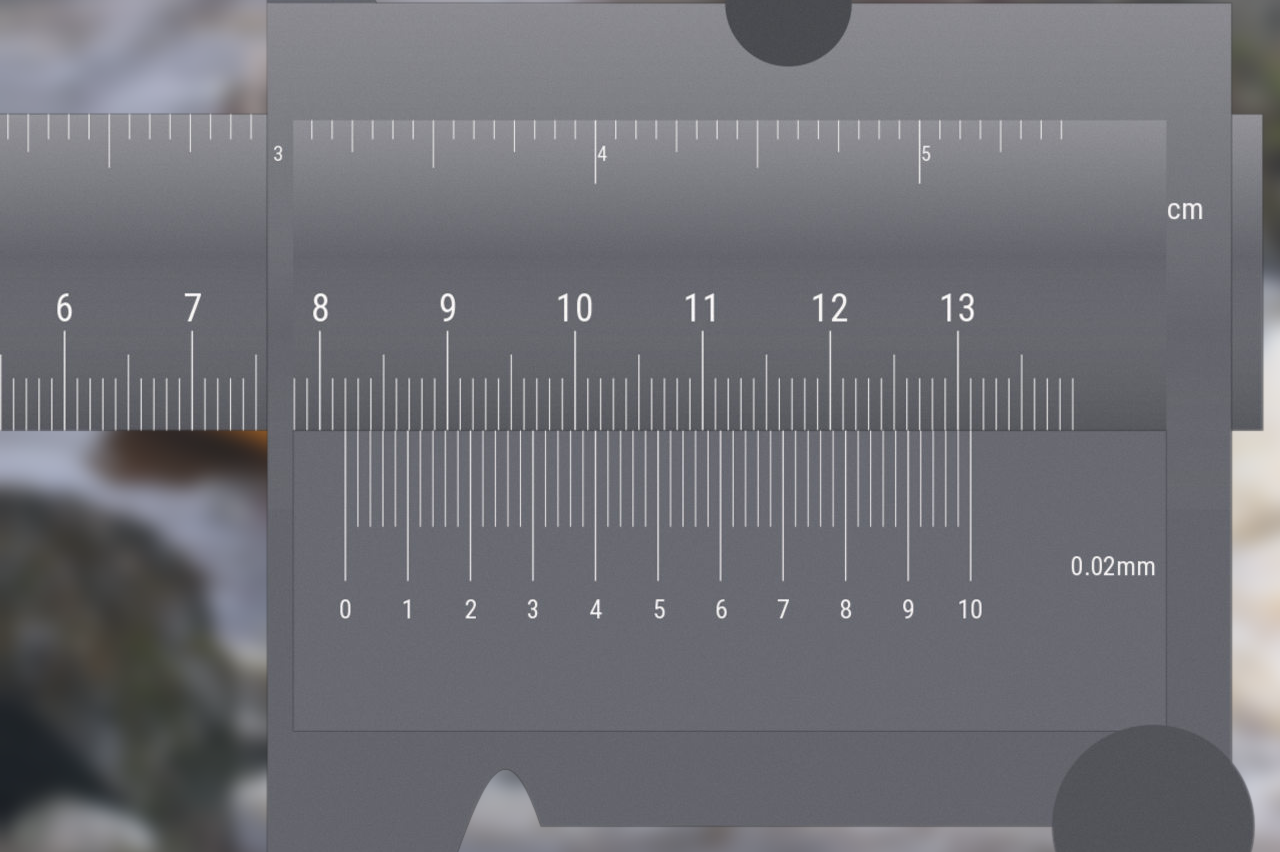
82.0; mm
